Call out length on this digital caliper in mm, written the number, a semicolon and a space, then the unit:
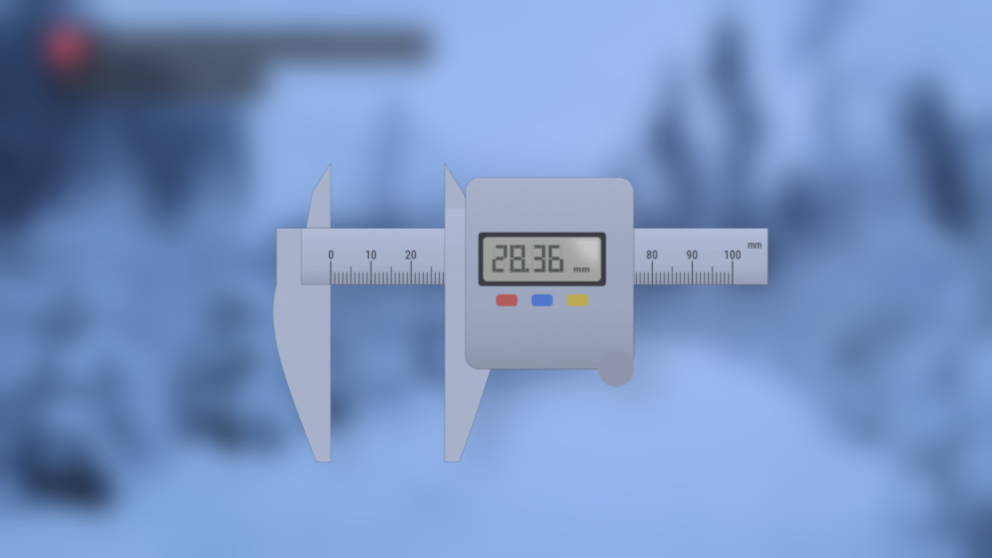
28.36; mm
